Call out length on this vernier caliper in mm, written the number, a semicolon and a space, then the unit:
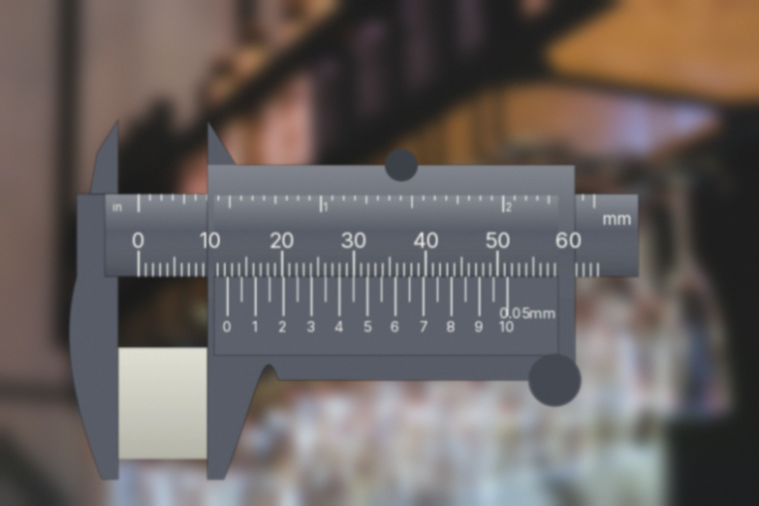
12.4; mm
